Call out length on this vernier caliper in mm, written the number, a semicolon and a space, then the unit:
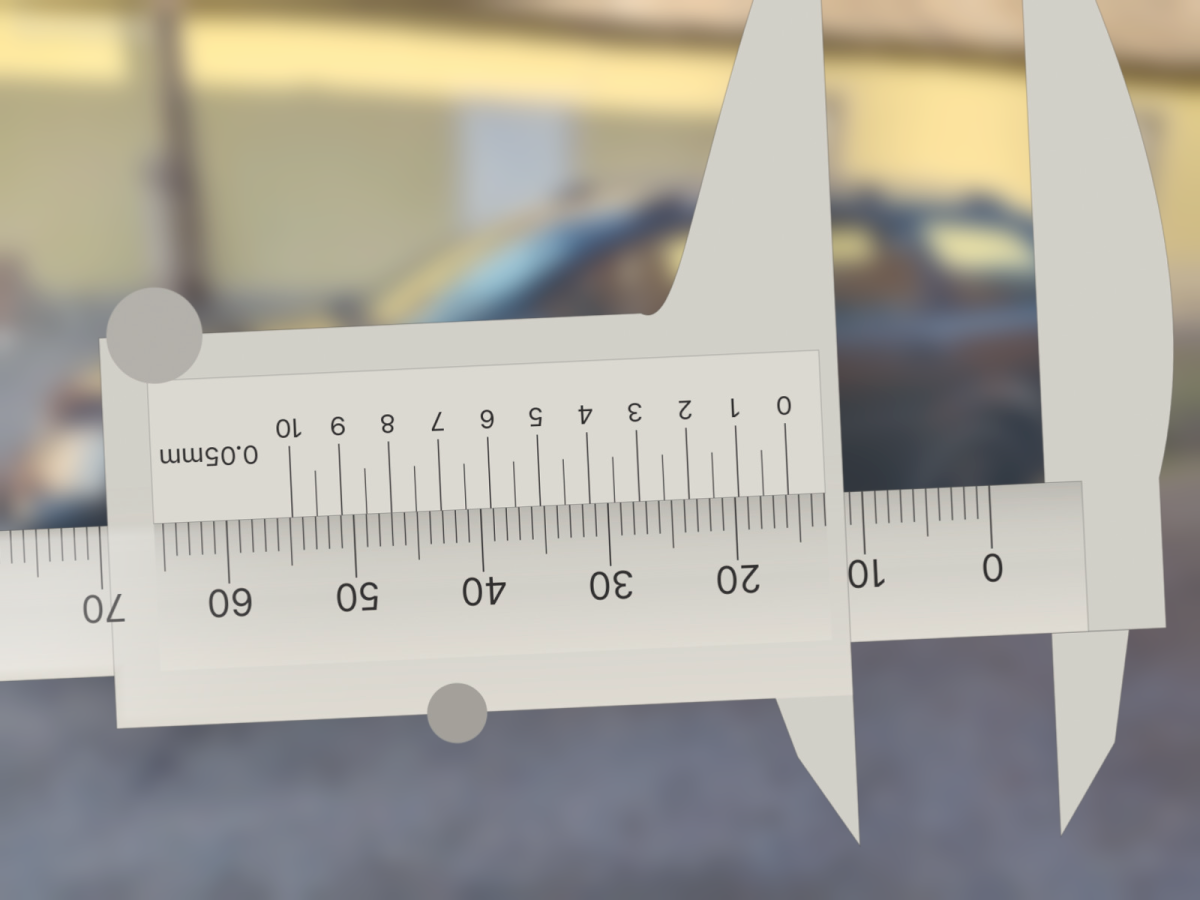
15.8; mm
